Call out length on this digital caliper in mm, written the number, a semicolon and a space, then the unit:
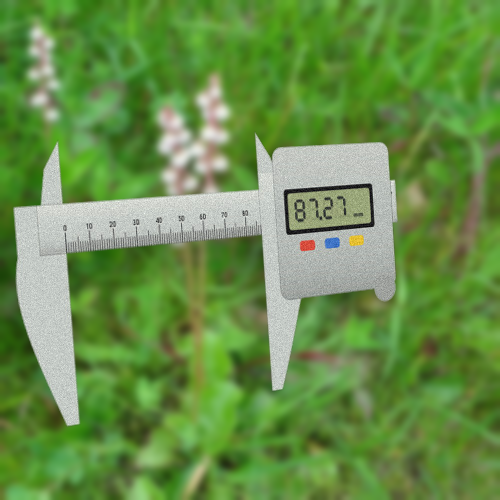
87.27; mm
